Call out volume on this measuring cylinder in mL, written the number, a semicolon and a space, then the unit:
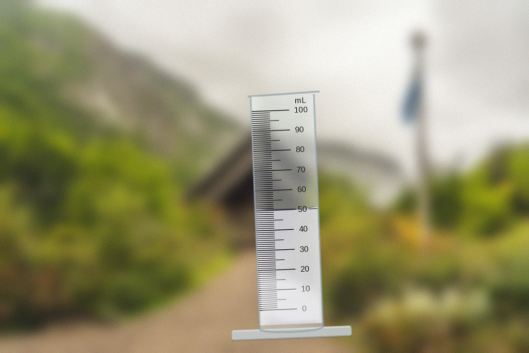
50; mL
